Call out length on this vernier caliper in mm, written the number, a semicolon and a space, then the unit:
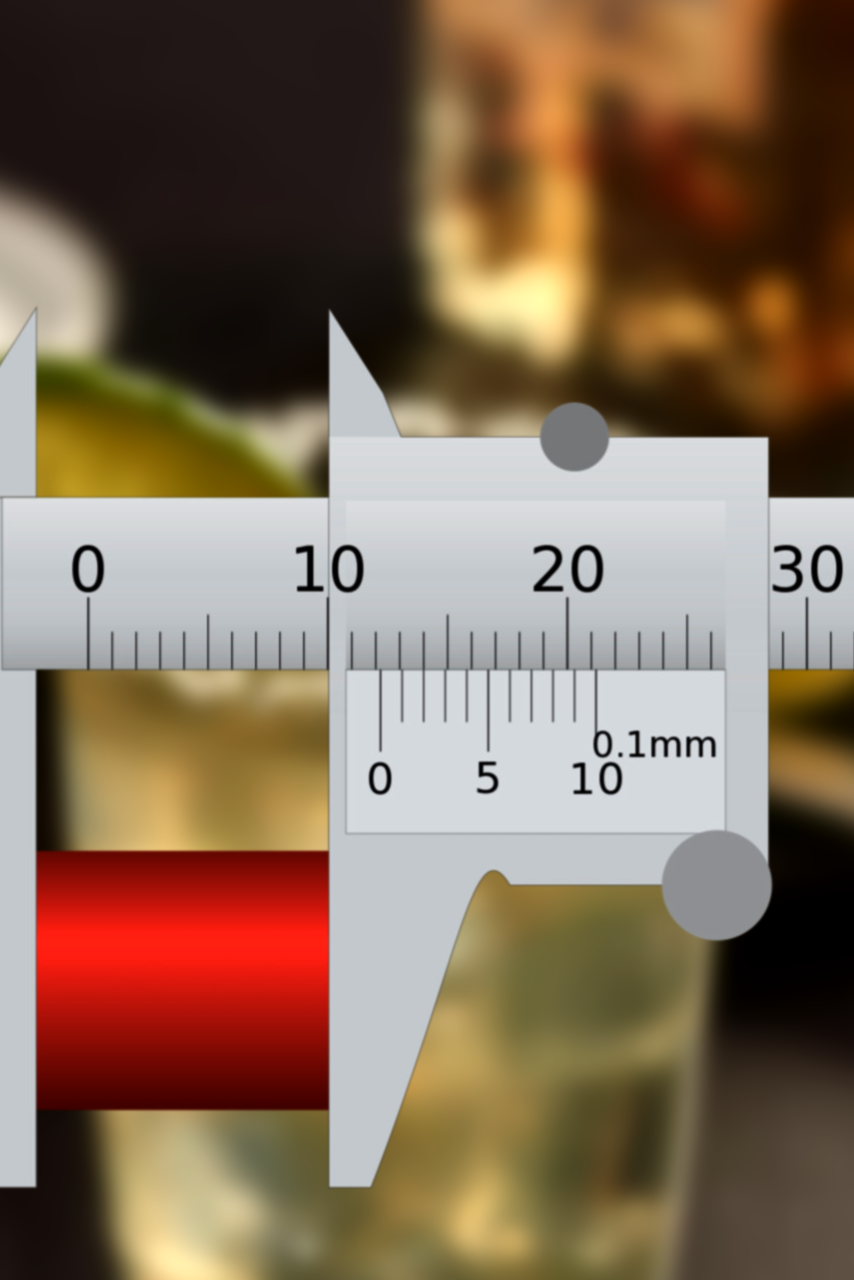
12.2; mm
